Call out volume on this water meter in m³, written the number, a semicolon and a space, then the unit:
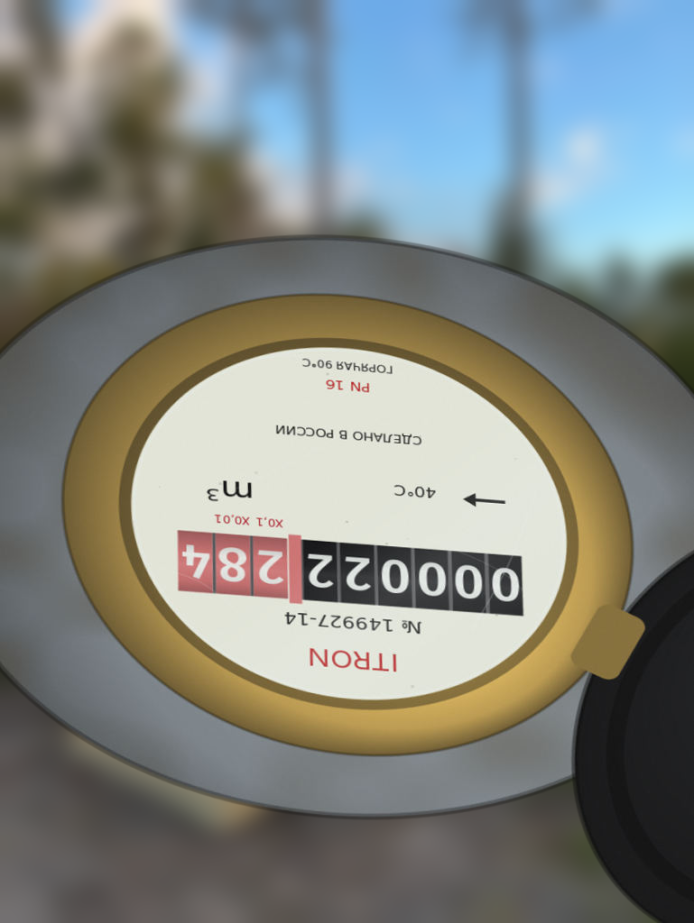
22.284; m³
